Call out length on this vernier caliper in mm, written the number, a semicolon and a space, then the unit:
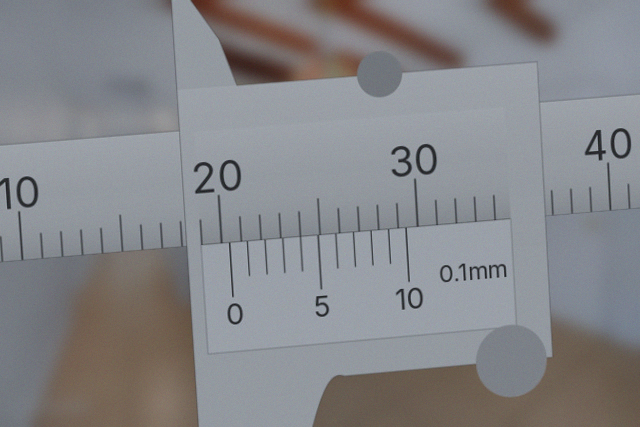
20.4; mm
